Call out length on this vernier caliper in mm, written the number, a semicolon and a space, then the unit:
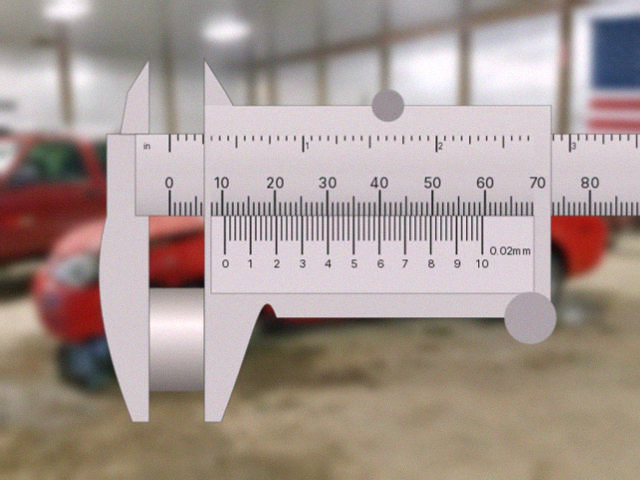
10.5; mm
